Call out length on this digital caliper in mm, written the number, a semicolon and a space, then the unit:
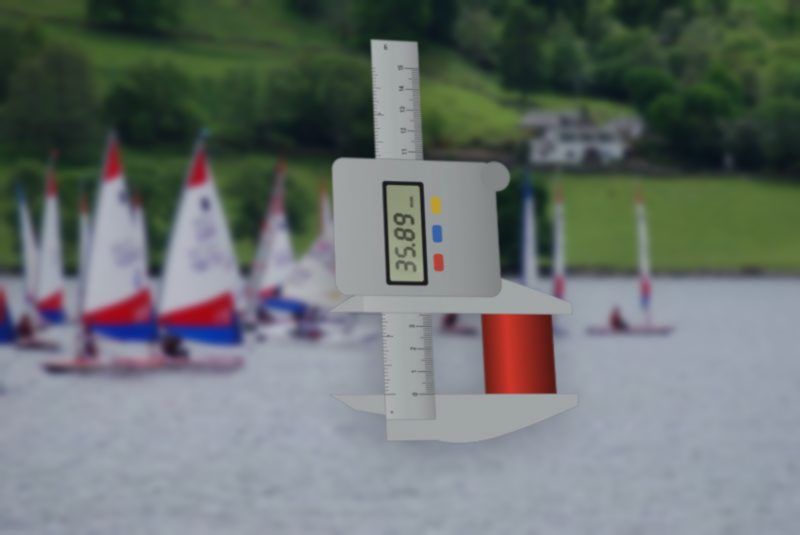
35.89; mm
